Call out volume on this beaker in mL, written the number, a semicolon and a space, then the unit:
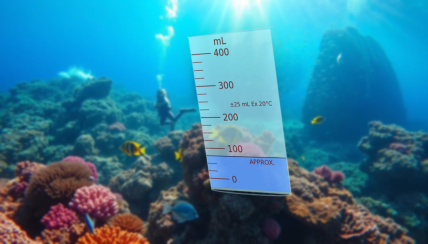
75; mL
